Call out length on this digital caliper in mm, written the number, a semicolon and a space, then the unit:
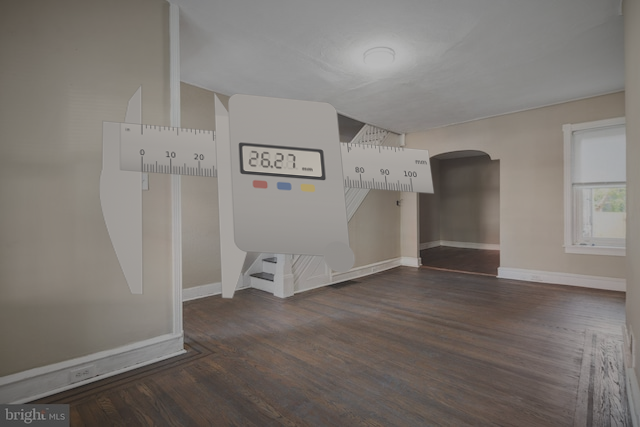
26.27; mm
